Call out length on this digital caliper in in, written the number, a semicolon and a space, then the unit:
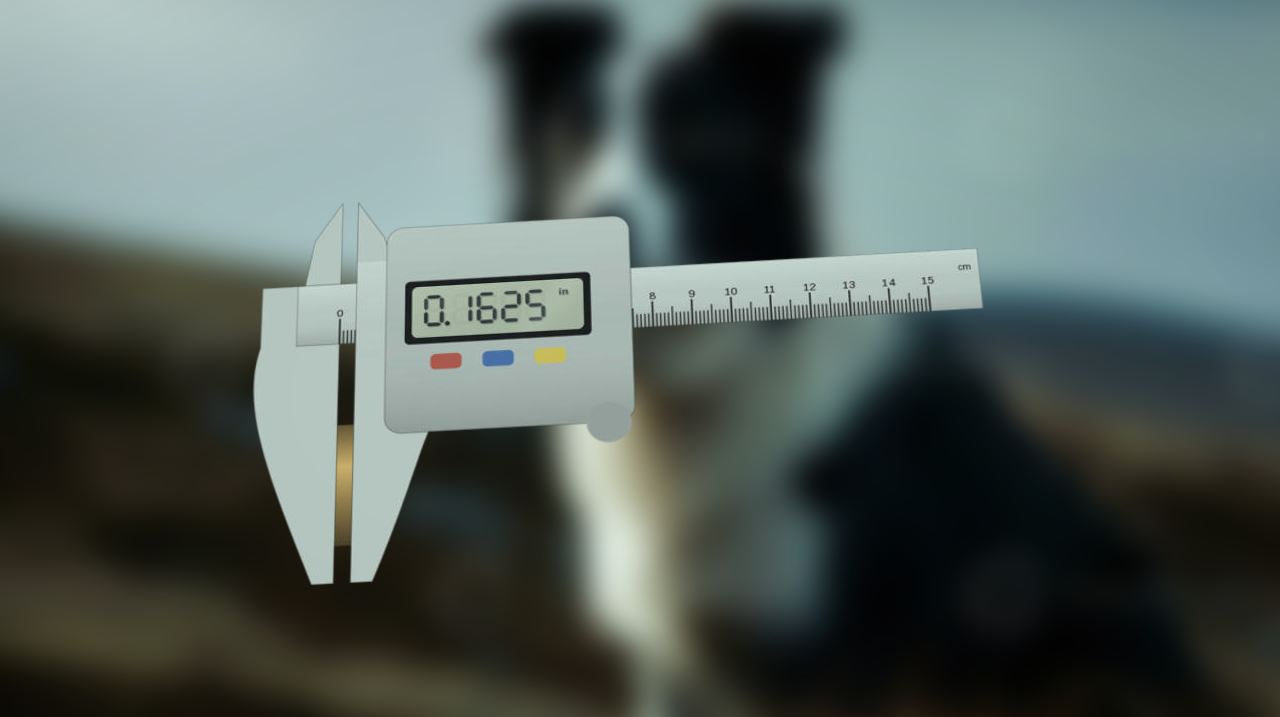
0.1625; in
